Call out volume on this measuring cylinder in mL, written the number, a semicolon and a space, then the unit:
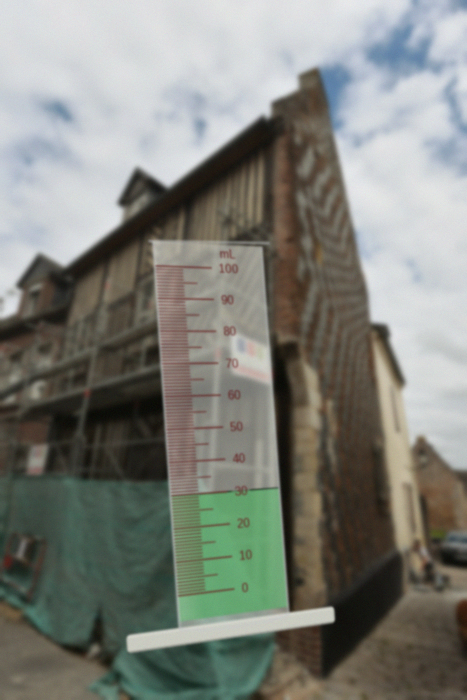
30; mL
